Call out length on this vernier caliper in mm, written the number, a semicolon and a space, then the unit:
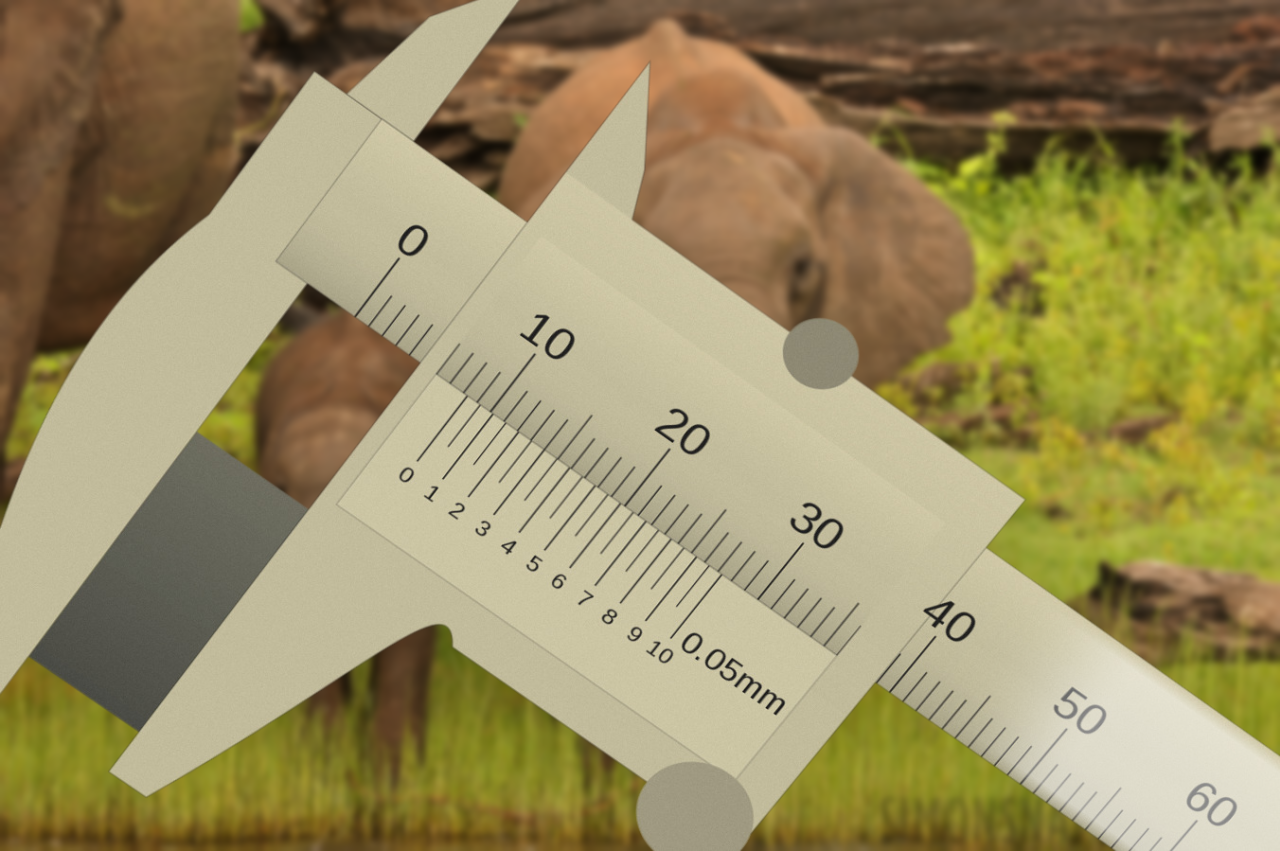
8.3; mm
